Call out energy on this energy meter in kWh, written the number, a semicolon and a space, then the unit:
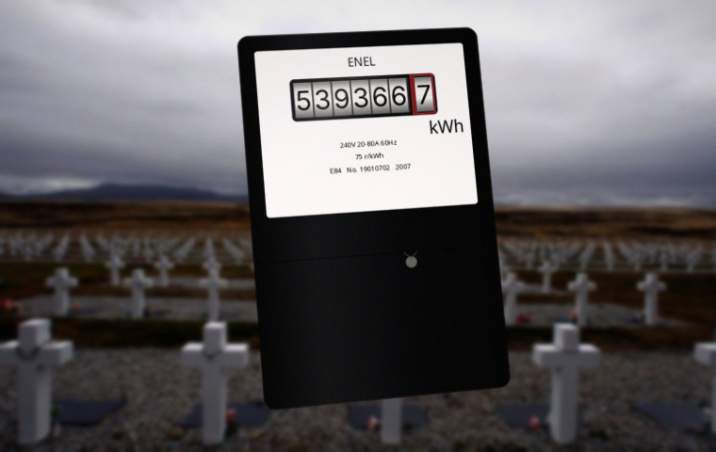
539366.7; kWh
